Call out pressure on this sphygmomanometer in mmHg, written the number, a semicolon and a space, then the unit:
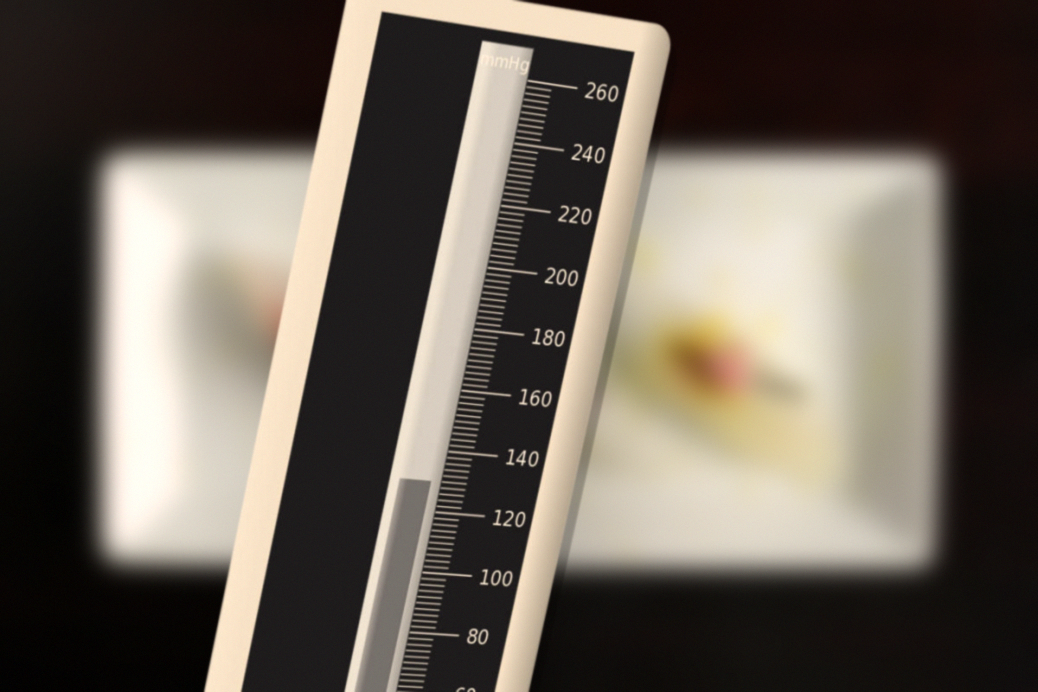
130; mmHg
